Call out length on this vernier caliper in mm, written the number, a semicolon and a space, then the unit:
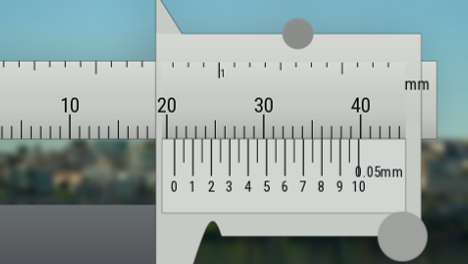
20.8; mm
